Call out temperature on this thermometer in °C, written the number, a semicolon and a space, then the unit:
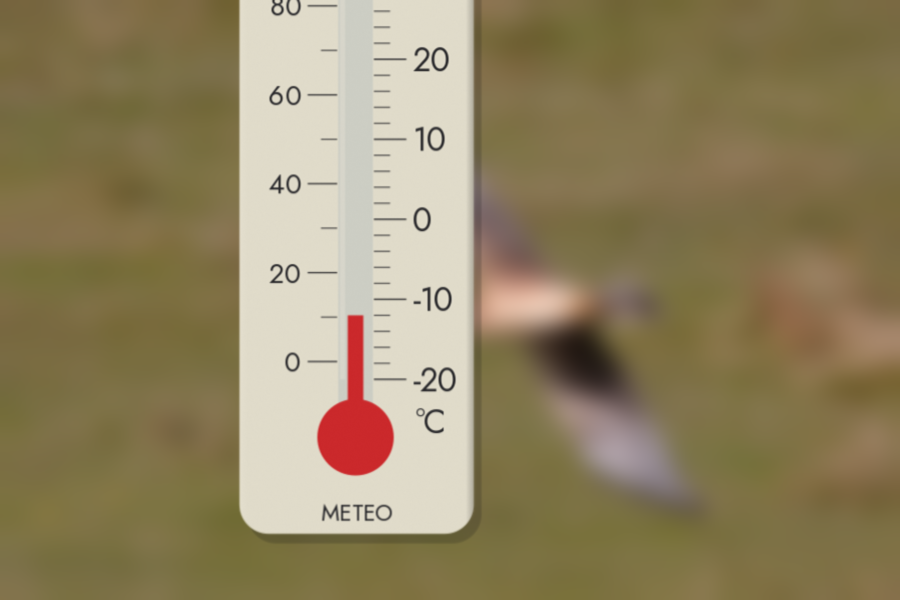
-12; °C
